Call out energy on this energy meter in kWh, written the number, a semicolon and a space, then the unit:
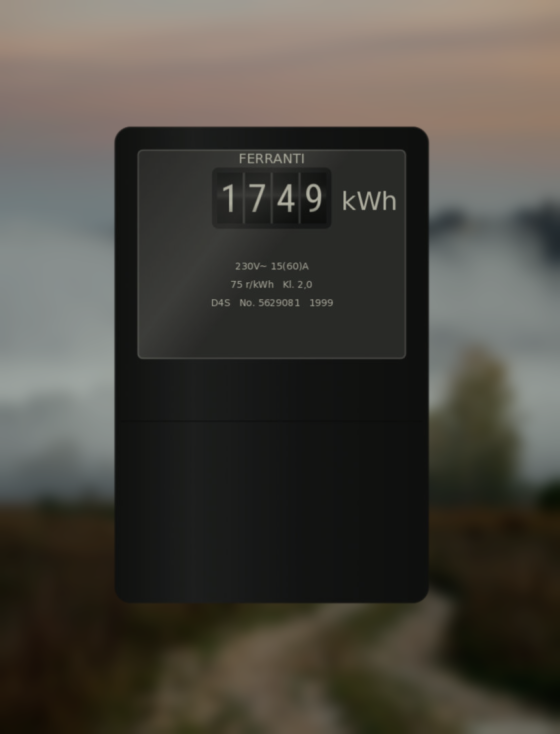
1749; kWh
